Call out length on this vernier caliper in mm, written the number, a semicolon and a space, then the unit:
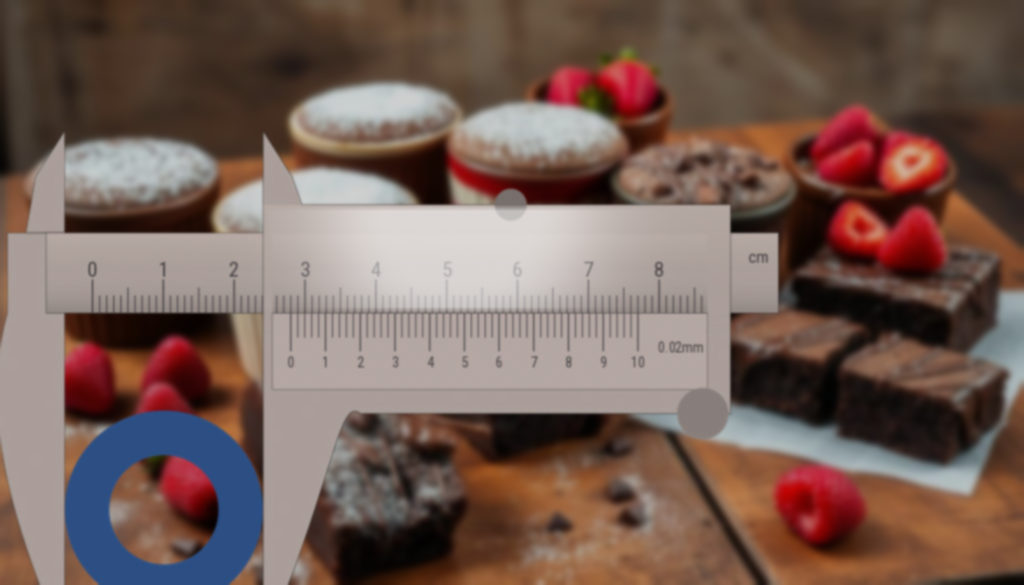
28.0; mm
